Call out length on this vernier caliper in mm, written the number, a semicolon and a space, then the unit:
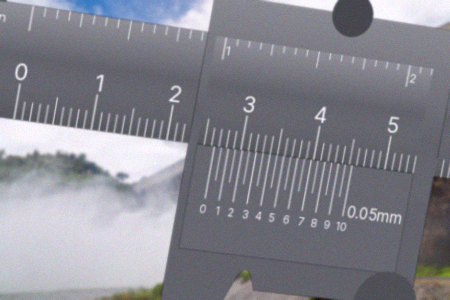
26.4; mm
